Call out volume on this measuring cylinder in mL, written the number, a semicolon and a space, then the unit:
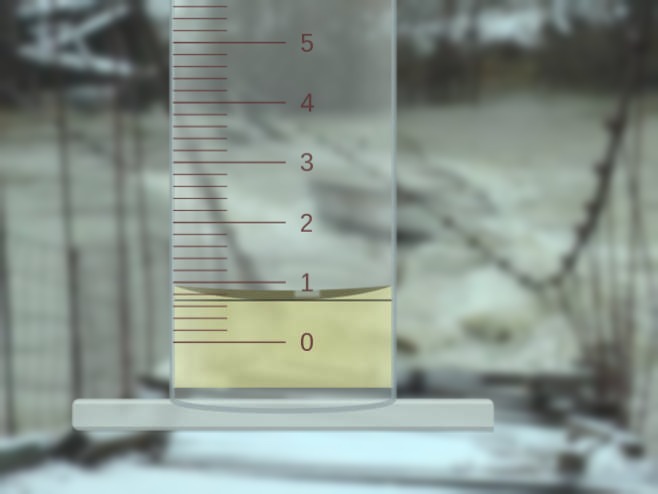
0.7; mL
